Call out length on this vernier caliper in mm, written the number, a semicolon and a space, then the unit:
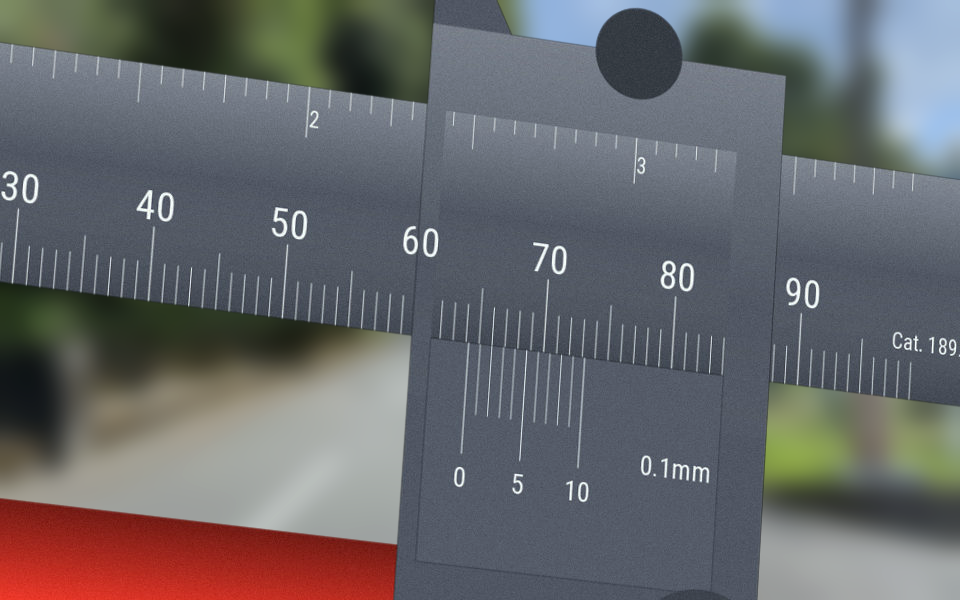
64.2; mm
